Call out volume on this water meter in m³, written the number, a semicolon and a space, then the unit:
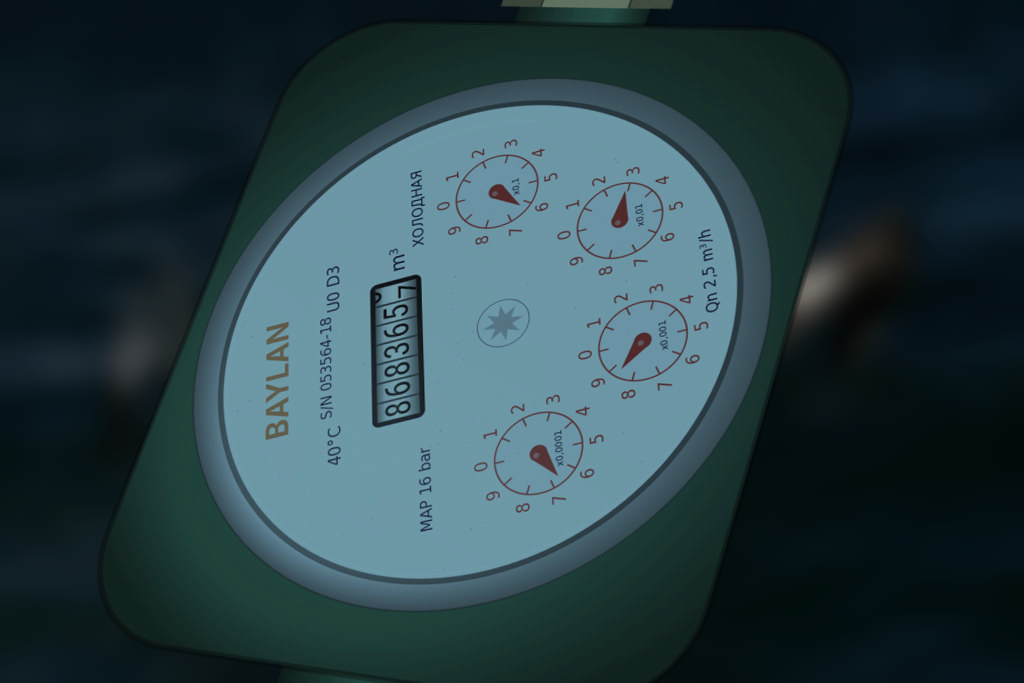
8683656.6286; m³
